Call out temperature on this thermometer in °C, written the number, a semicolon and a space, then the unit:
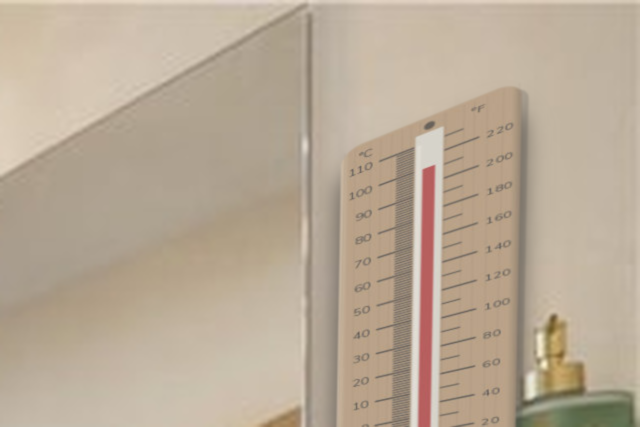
100; °C
